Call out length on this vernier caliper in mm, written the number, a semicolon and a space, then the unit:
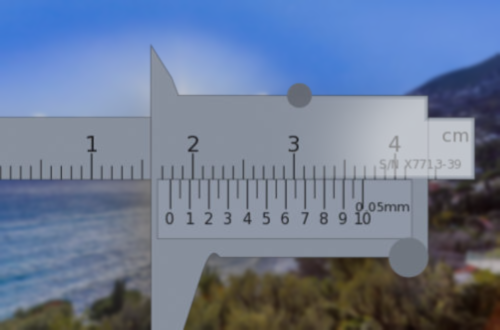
17.8; mm
